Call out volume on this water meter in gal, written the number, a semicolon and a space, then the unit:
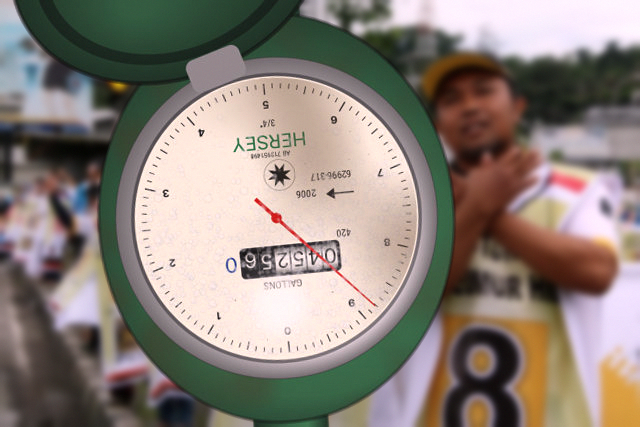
452558.8; gal
